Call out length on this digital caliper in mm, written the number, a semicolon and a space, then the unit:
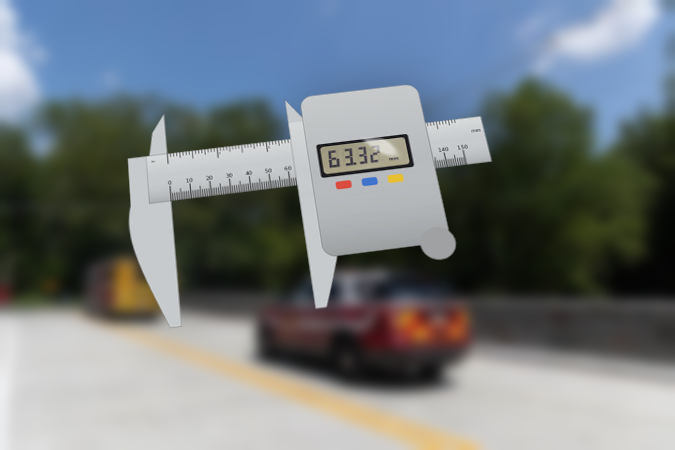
63.32; mm
